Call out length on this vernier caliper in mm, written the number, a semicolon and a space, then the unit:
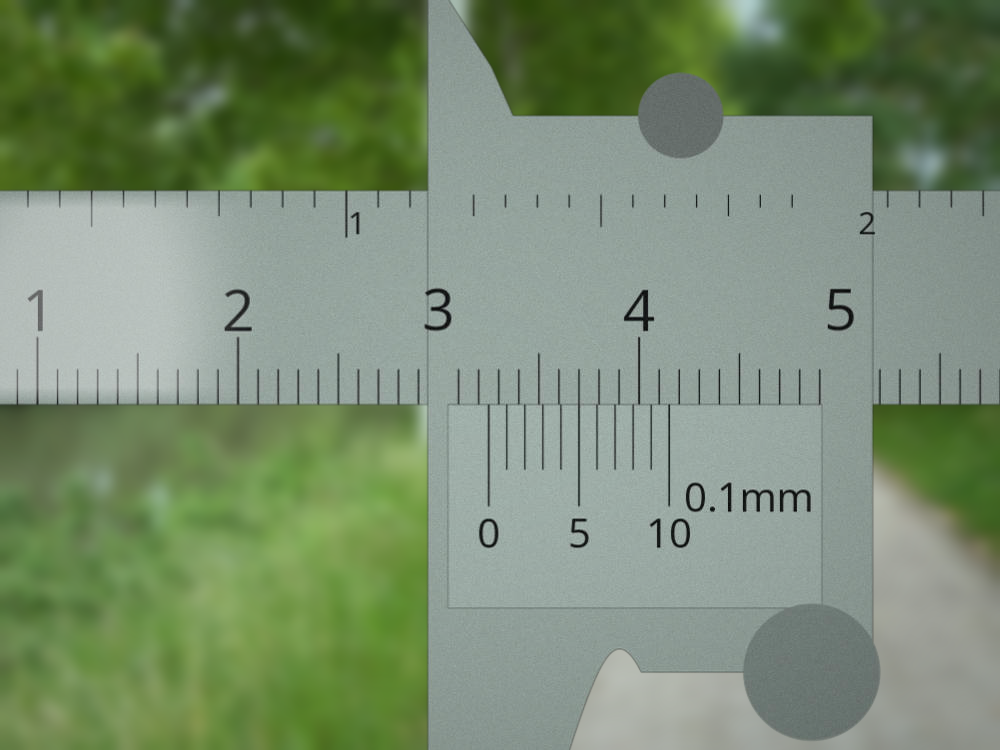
32.5; mm
